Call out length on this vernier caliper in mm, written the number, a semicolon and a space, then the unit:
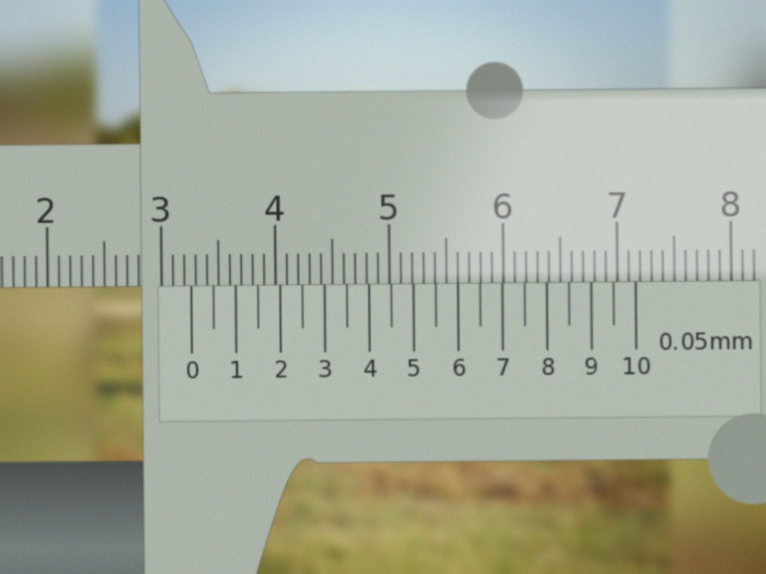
32.6; mm
